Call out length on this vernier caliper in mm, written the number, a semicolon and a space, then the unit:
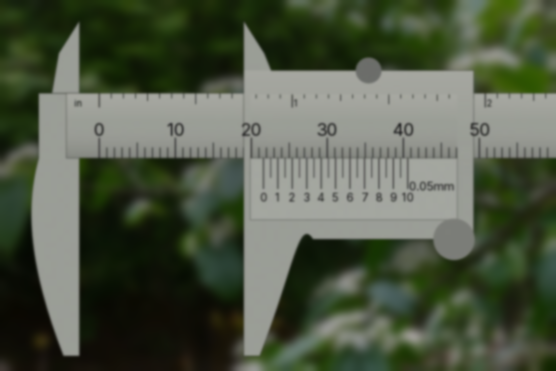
21.6; mm
